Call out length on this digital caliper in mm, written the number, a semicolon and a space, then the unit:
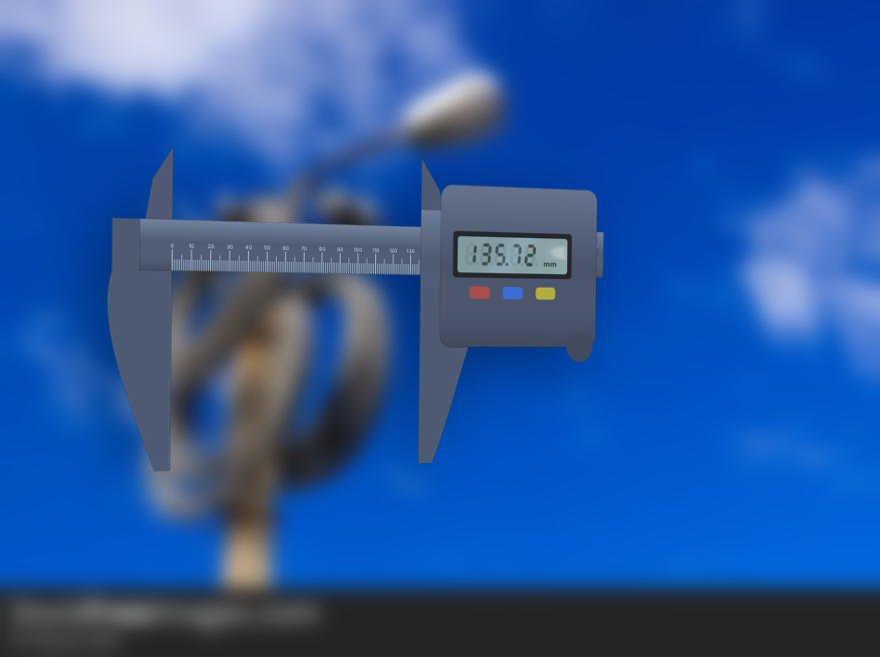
135.72; mm
